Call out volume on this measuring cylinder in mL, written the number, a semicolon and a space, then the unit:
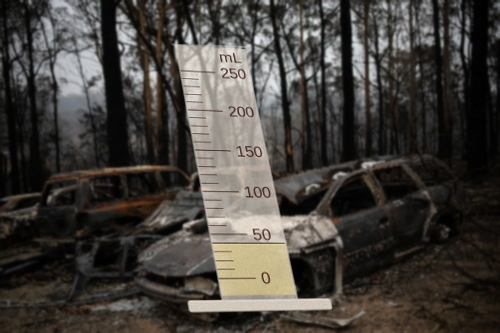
40; mL
